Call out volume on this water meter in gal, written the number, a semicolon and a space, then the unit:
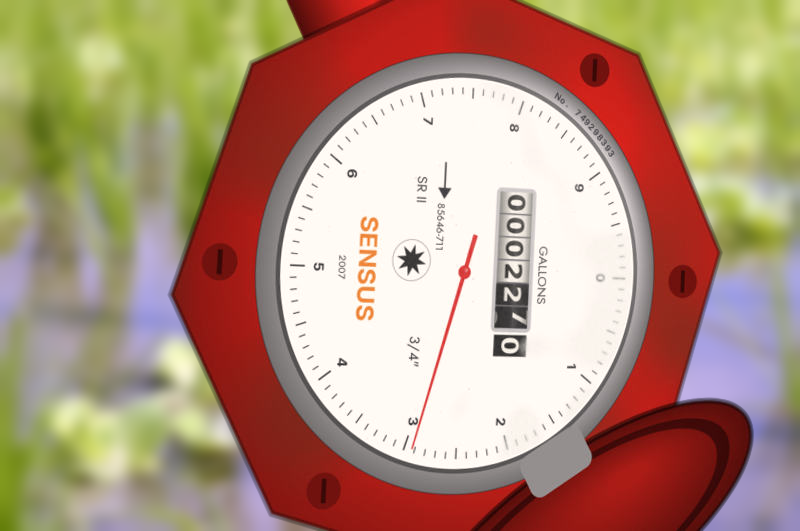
2272.9; gal
